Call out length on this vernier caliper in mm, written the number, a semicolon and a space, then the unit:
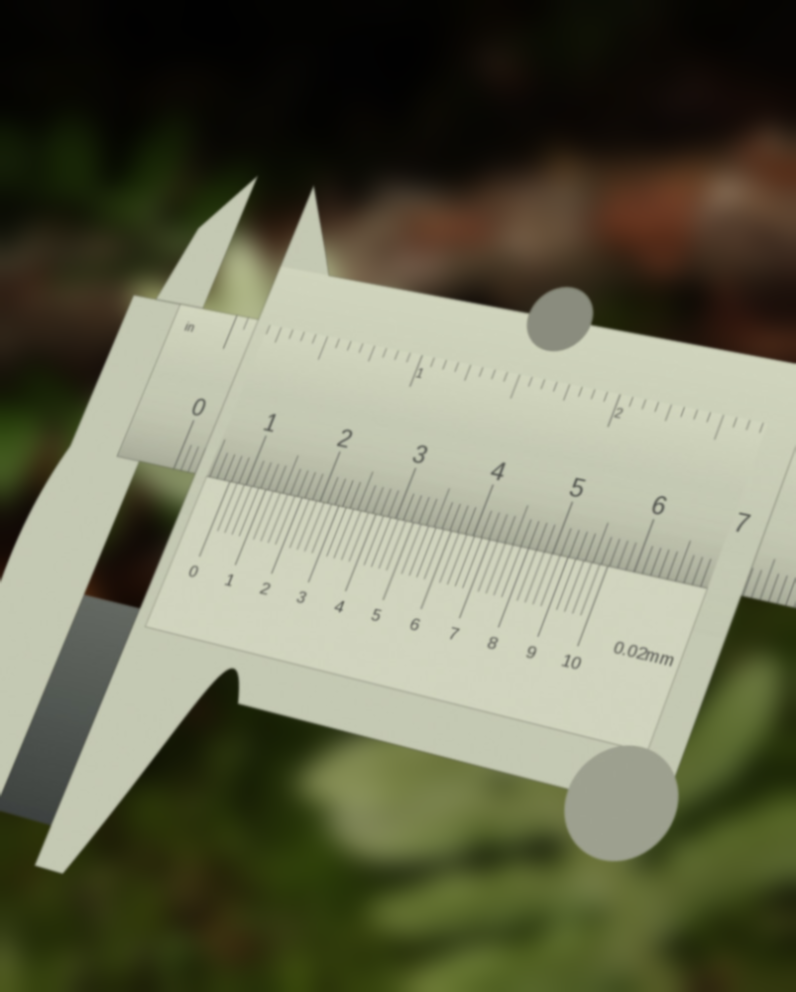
7.8; mm
